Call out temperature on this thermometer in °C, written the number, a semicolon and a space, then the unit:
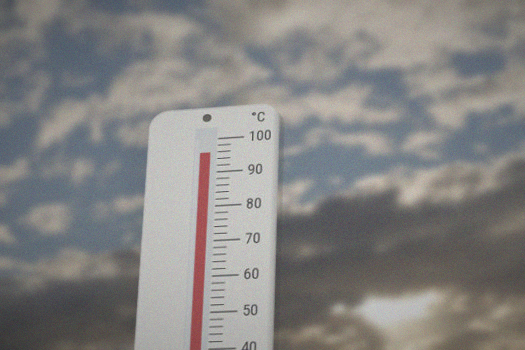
96; °C
